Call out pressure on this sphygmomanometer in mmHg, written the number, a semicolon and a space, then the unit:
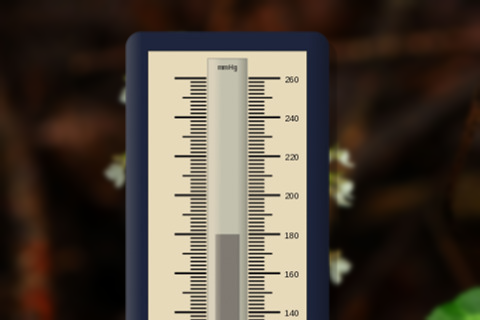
180; mmHg
